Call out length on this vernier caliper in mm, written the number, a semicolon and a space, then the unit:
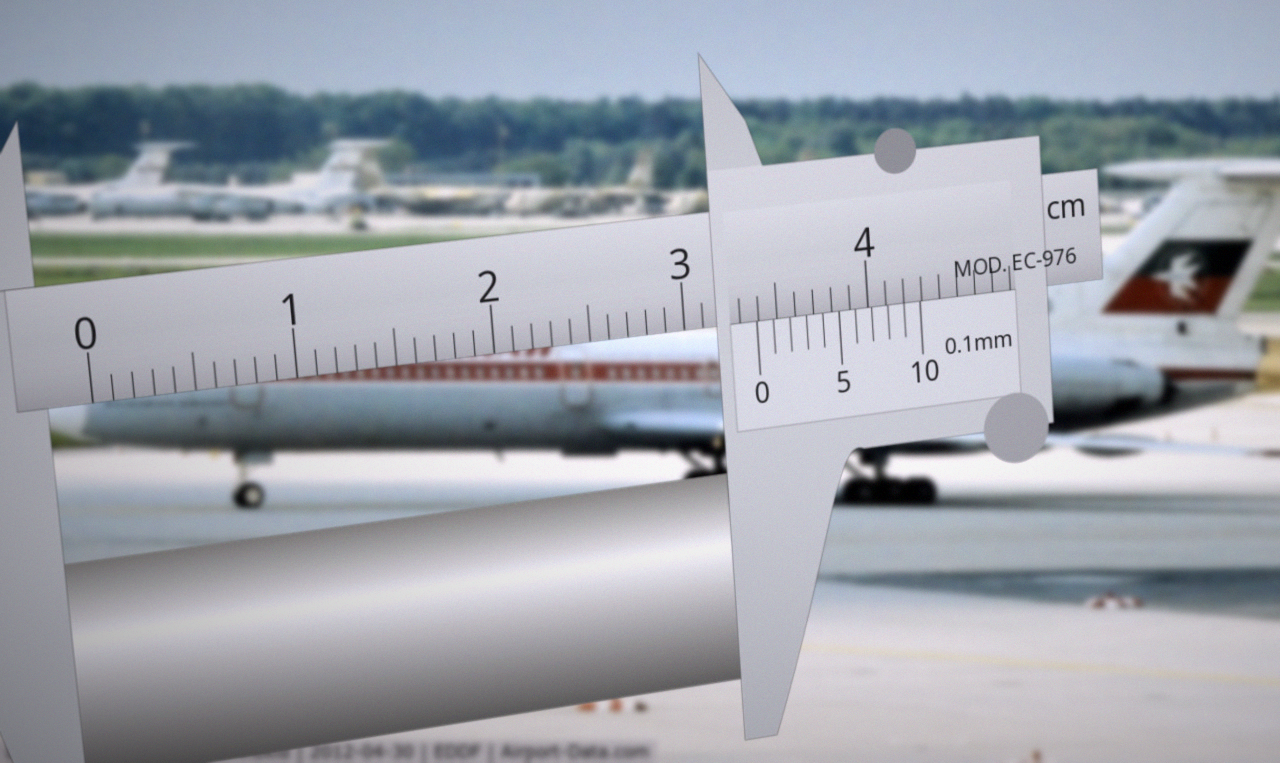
33.9; mm
